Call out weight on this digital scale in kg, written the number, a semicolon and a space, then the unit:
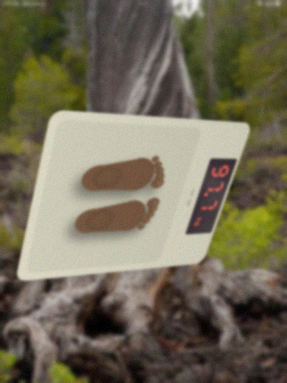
97.7; kg
